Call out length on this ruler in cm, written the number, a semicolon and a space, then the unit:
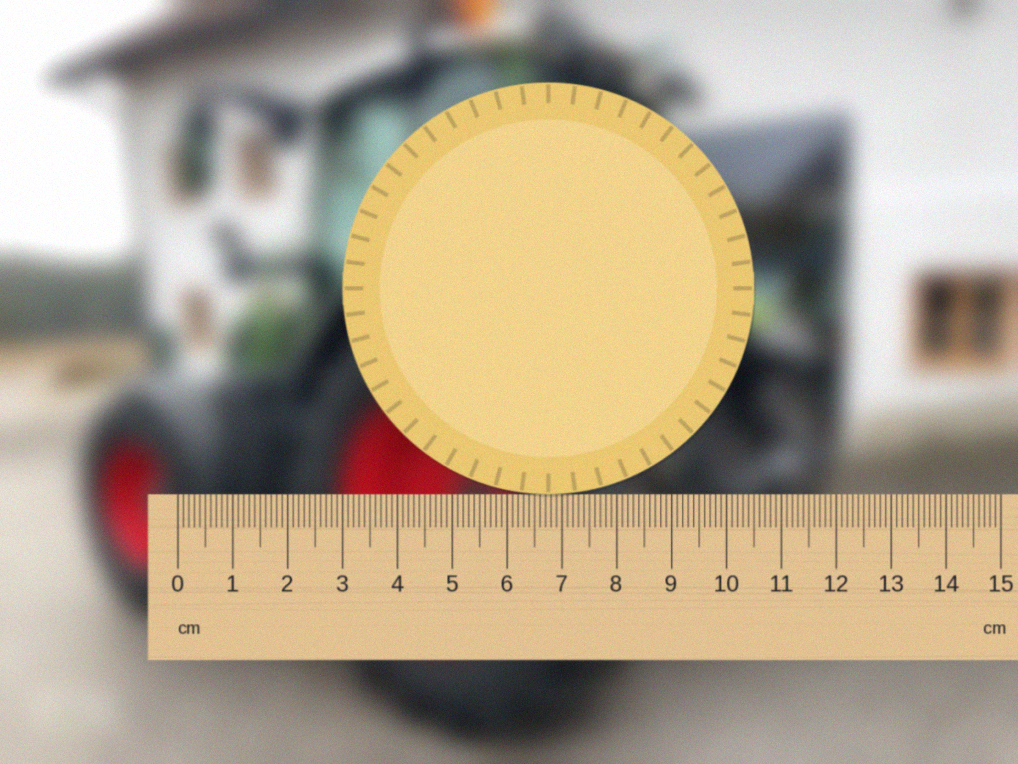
7.5; cm
